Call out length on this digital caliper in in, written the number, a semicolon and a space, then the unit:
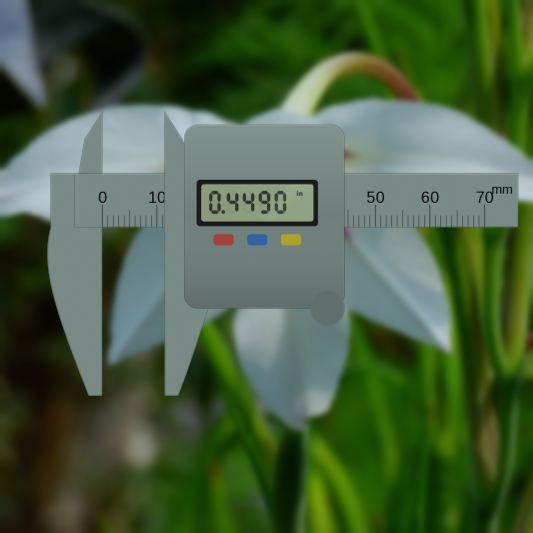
0.4490; in
